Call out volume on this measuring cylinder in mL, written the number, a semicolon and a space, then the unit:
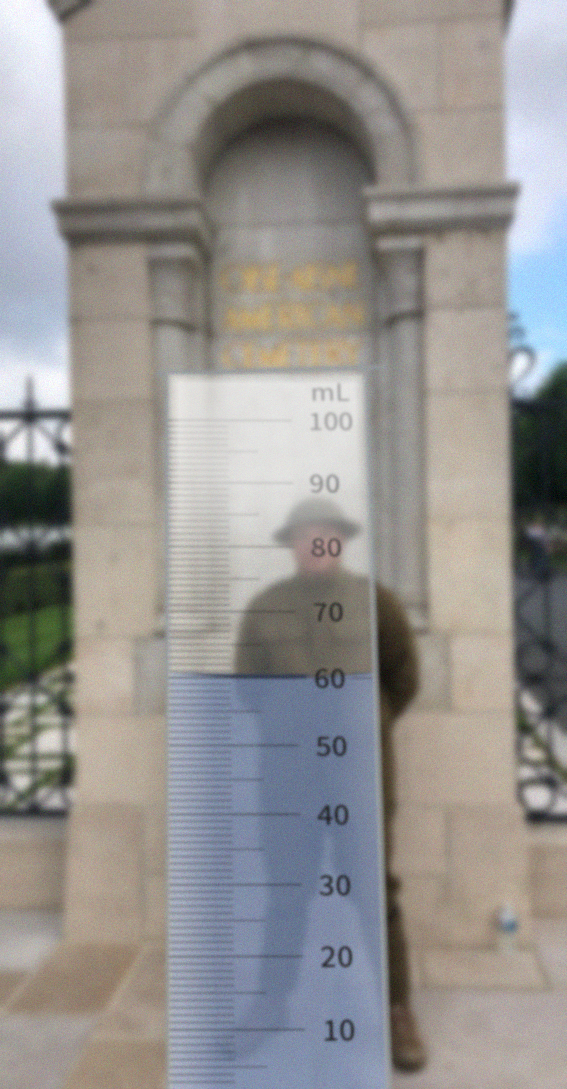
60; mL
